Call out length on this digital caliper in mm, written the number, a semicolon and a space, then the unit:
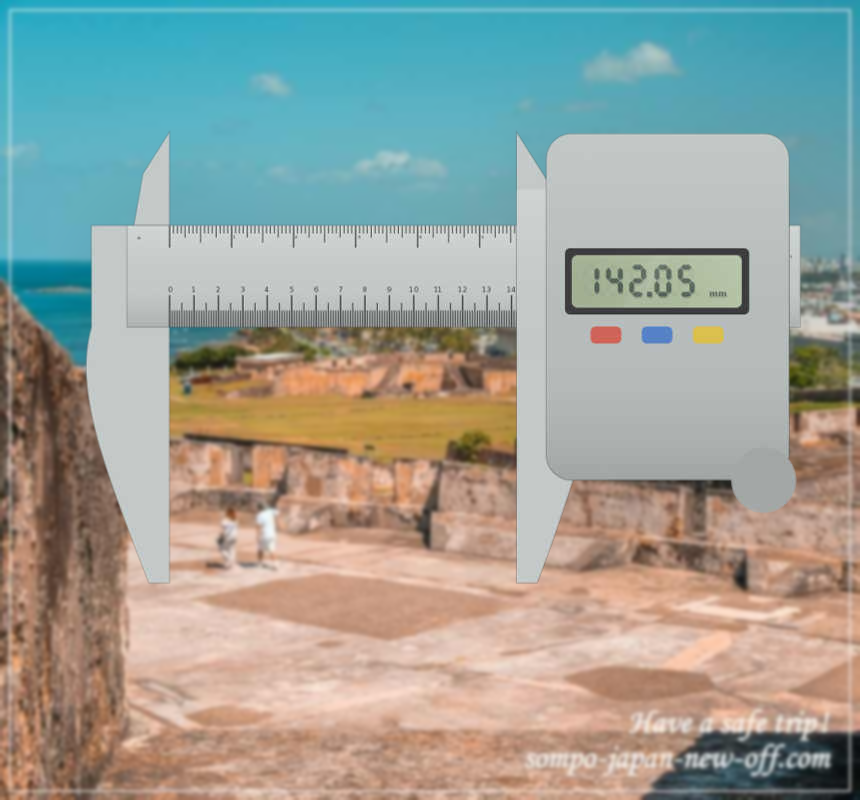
142.05; mm
